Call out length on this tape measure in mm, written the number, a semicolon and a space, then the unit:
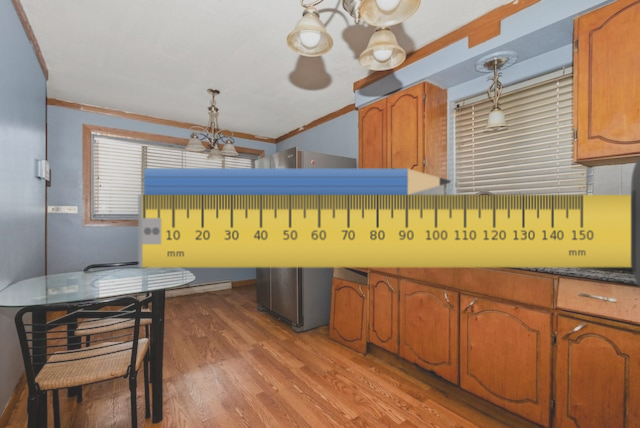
105; mm
